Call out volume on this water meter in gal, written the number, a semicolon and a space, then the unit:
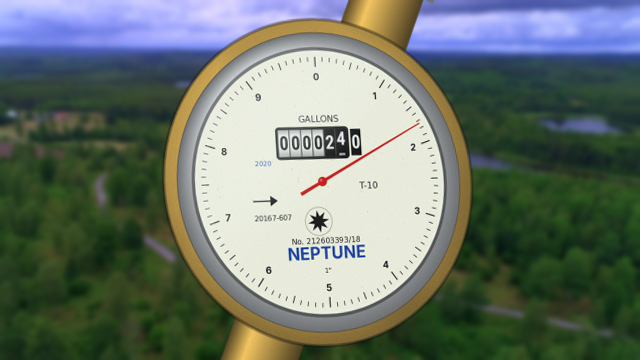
241.7; gal
